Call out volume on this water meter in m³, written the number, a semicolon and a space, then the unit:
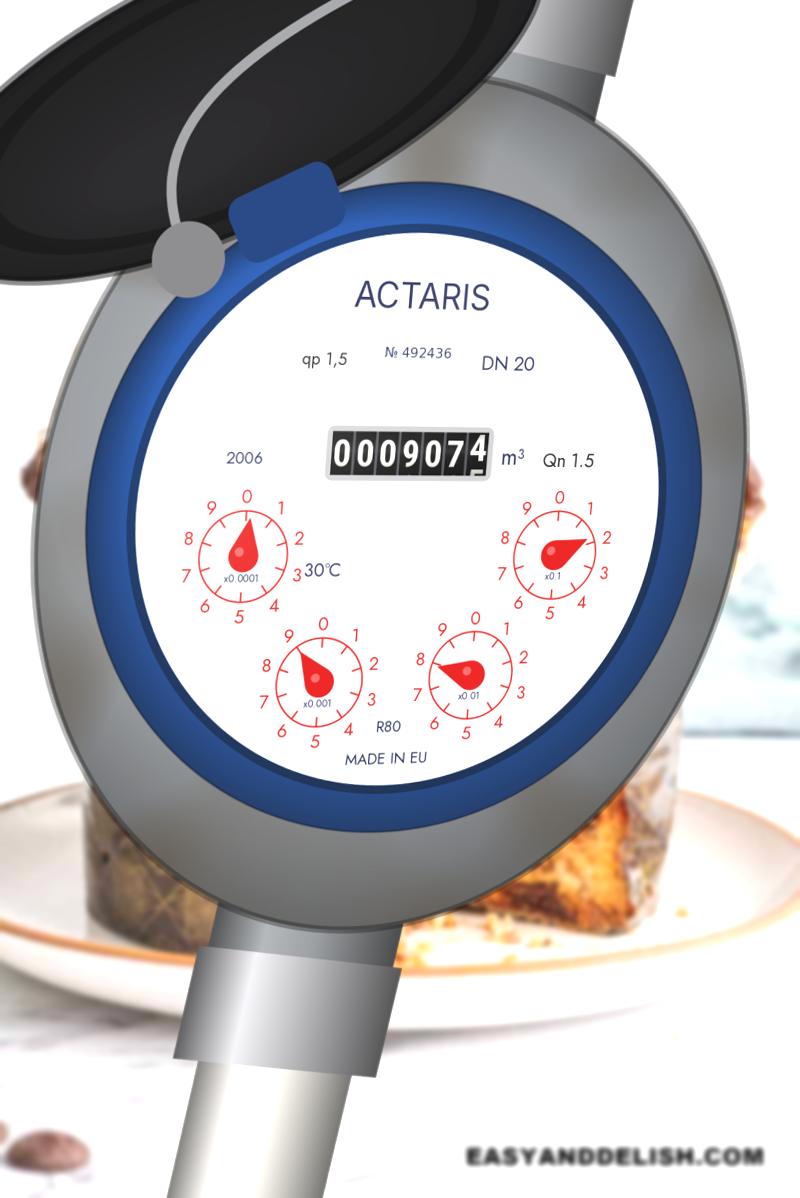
9074.1790; m³
